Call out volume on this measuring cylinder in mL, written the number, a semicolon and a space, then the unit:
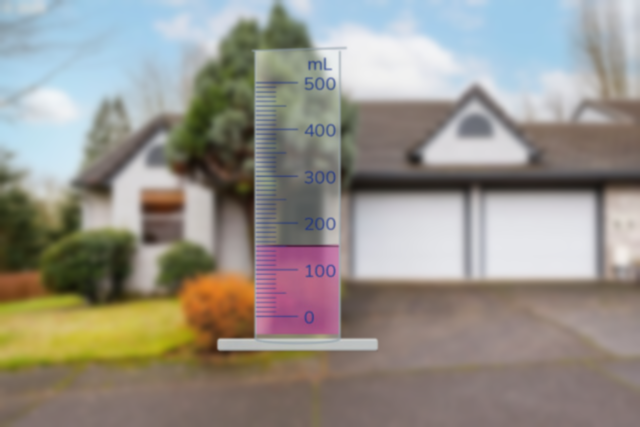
150; mL
